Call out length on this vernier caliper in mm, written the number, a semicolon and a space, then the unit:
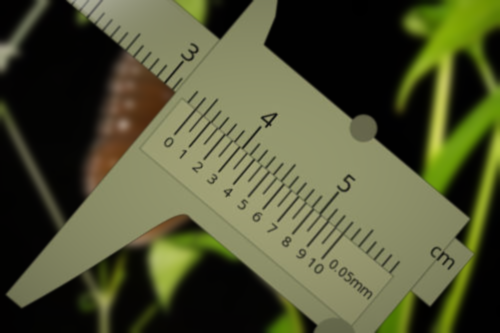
34.0; mm
